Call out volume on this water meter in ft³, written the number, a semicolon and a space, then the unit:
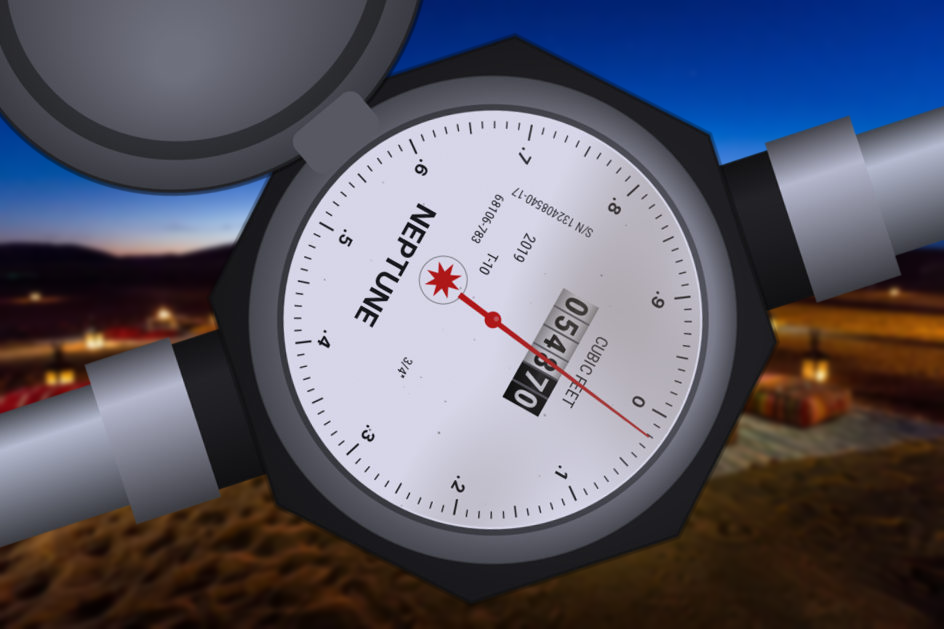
54870.02; ft³
